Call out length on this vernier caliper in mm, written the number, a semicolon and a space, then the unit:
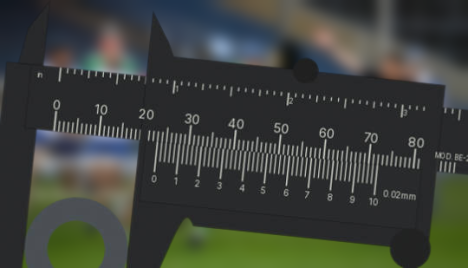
23.0; mm
